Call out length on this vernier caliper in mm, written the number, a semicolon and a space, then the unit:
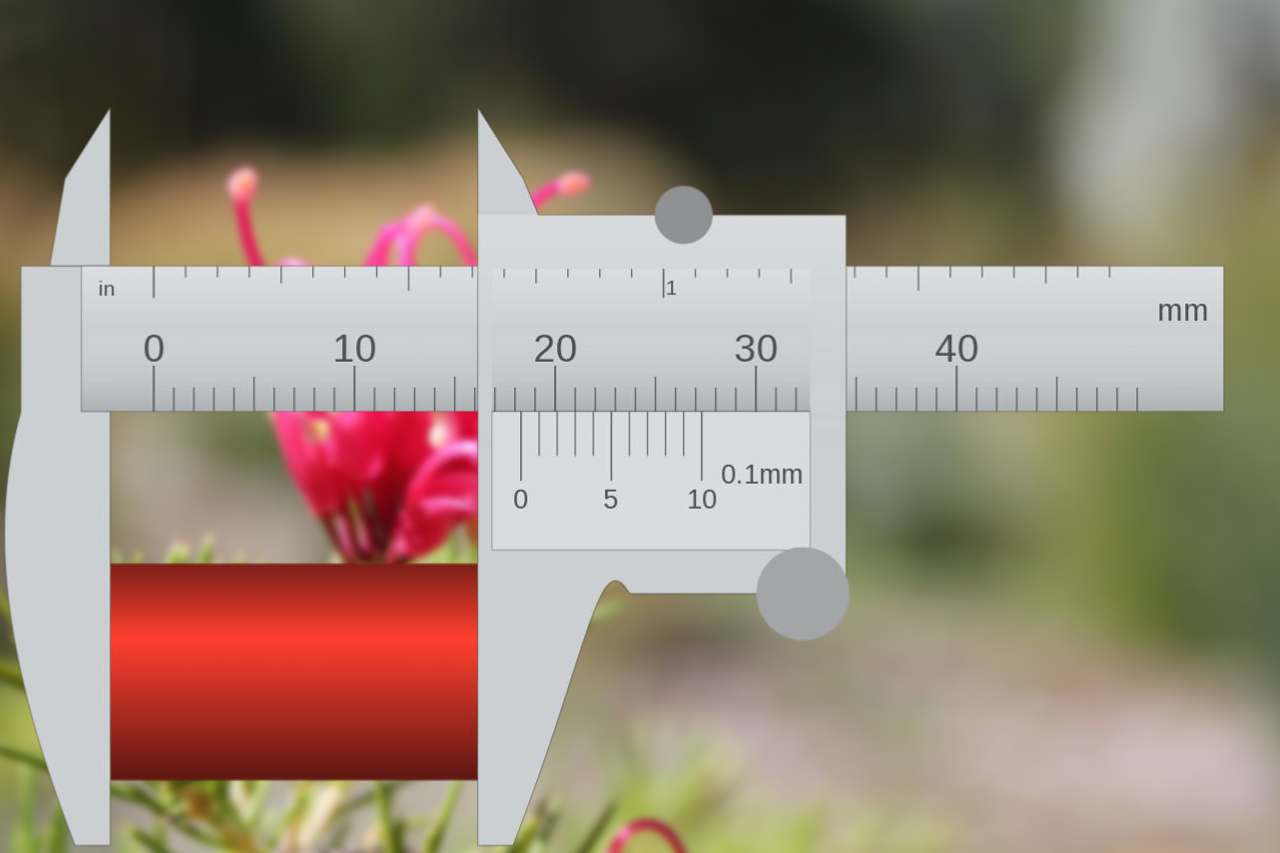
18.3; mm
